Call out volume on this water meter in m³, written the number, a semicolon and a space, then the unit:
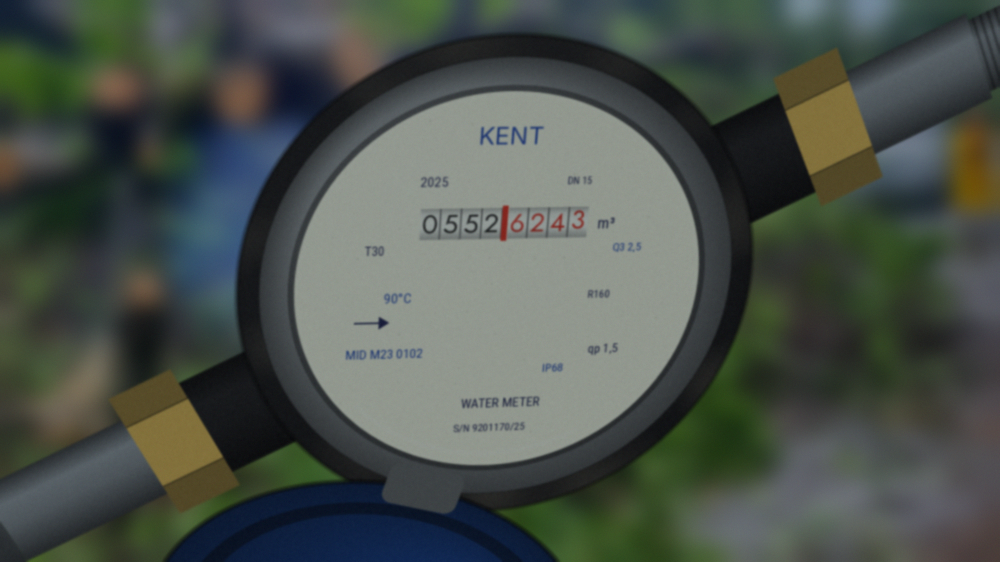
552.6243; m³
